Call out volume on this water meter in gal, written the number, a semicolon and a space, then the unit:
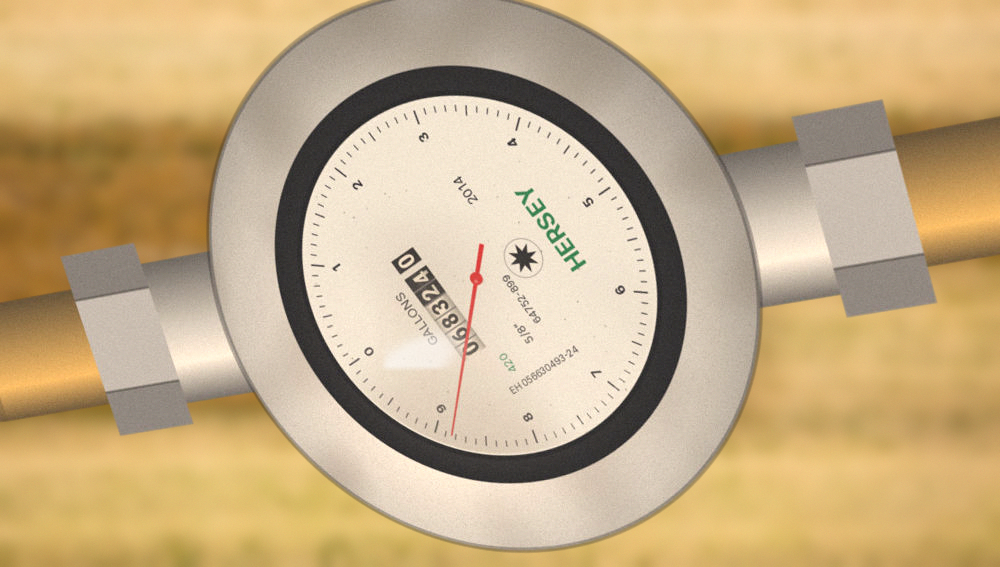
683238.8; gal
